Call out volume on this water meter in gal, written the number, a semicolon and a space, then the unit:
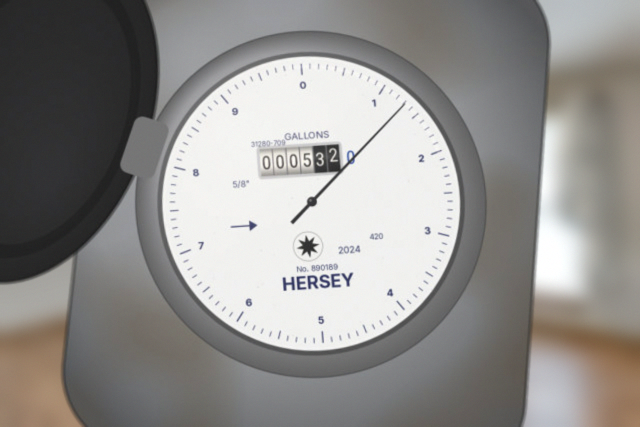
5321.3; gal
